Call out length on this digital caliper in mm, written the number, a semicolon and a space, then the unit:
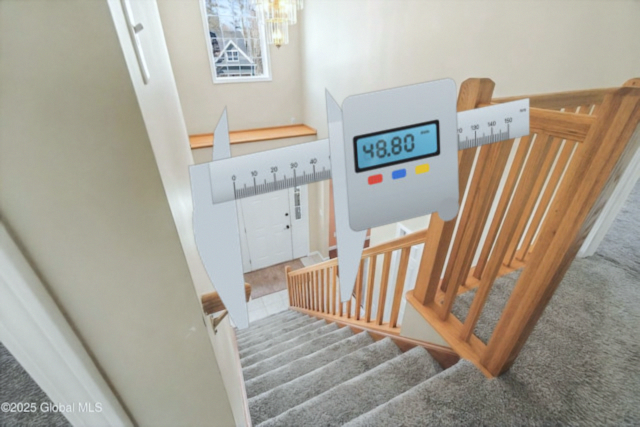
48.80; mm
